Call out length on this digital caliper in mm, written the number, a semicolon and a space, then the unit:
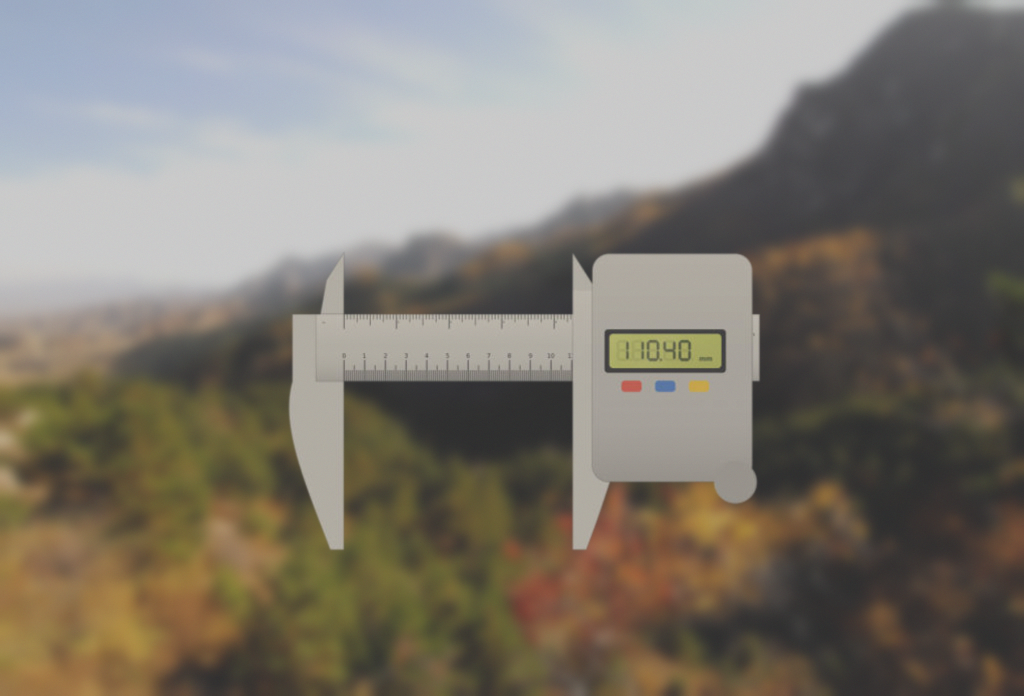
110.40; mm
